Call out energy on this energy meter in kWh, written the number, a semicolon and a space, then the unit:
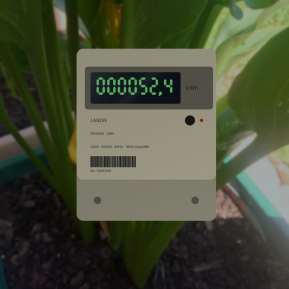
52.4; kWh
